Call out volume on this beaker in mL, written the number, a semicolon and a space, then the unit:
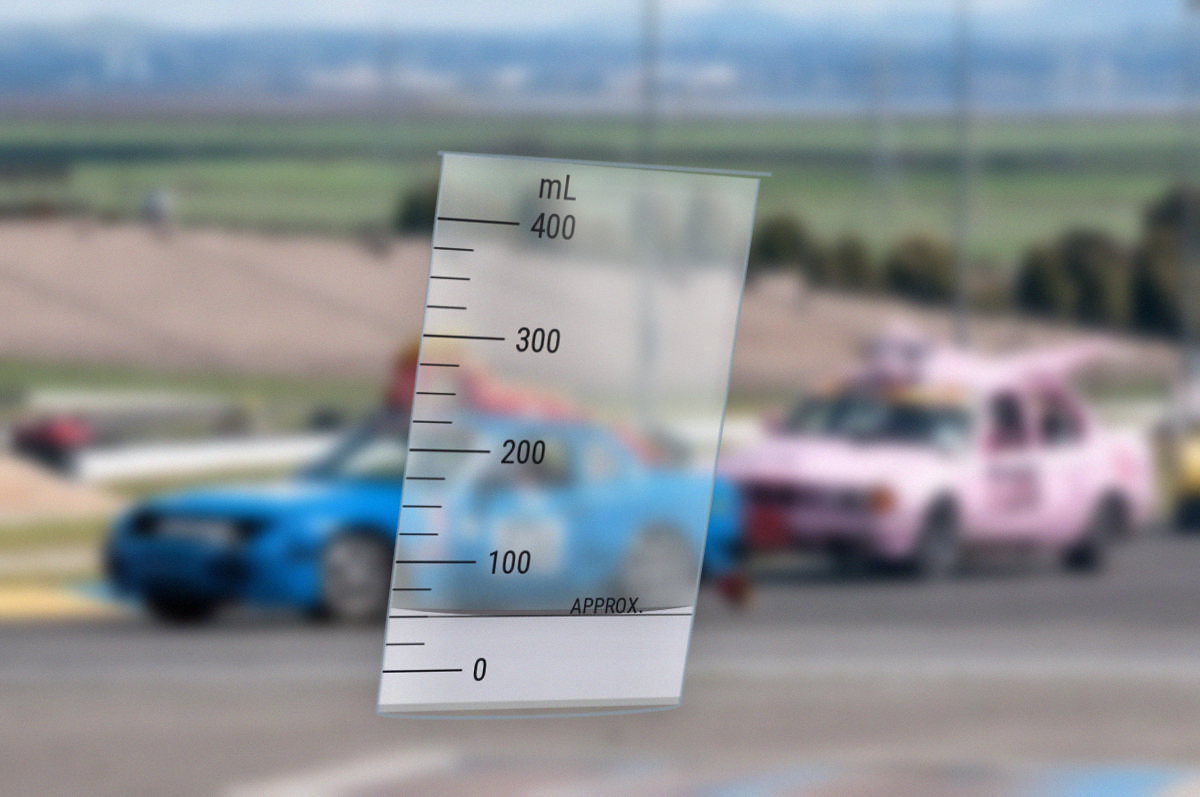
50; mL
